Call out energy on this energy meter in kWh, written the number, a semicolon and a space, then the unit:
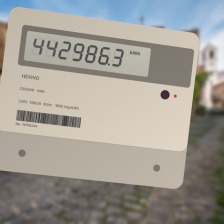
442986.3; kWh
